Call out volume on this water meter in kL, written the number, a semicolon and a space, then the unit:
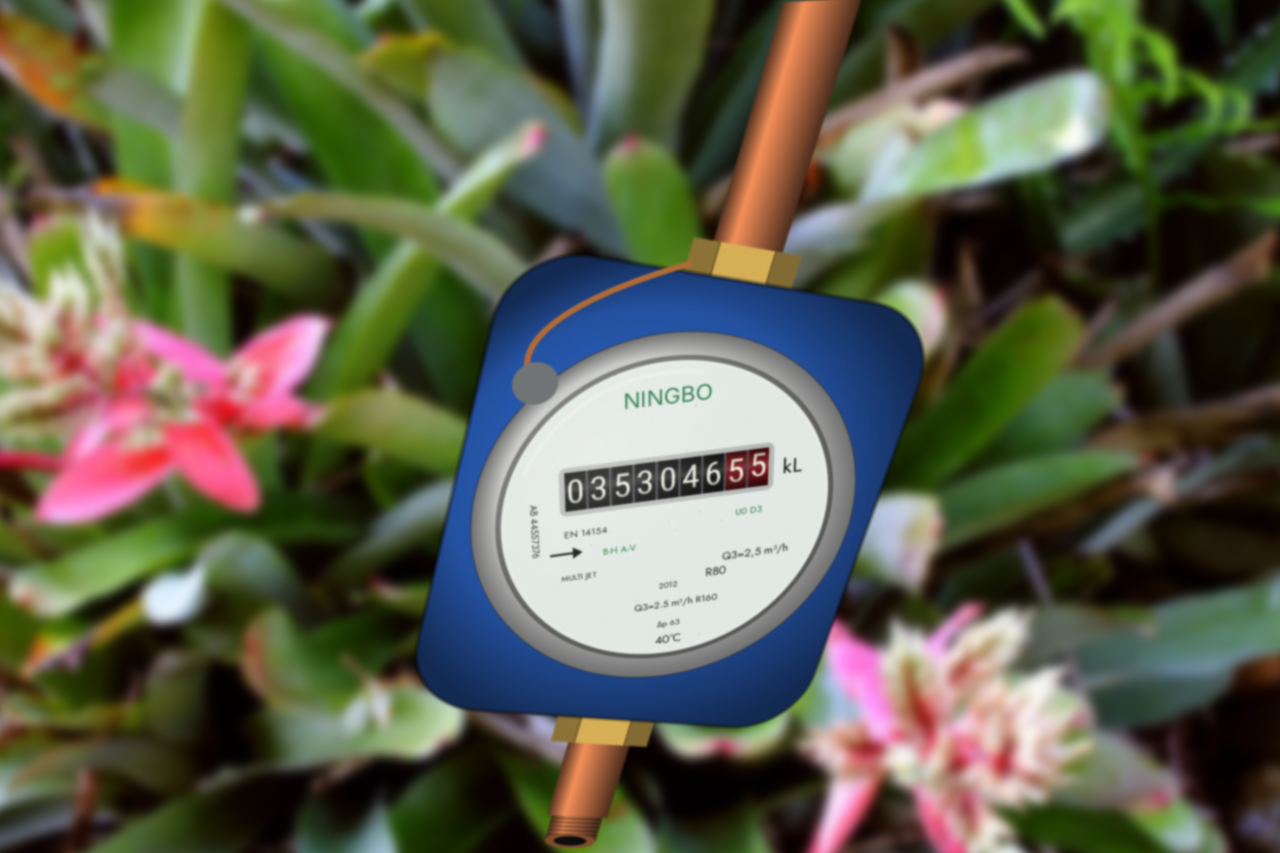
353046.55; kL
